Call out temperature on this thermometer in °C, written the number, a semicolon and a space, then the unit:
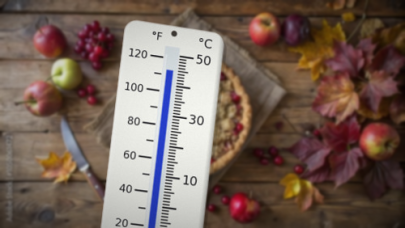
45; °C
